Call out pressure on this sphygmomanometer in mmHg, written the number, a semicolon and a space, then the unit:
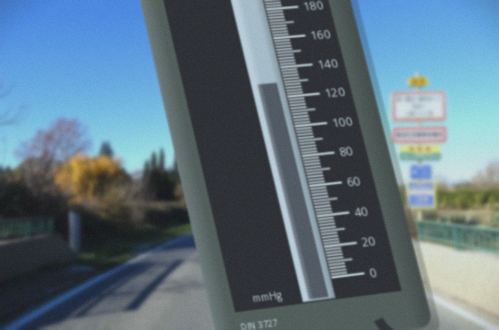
130; mmHg
